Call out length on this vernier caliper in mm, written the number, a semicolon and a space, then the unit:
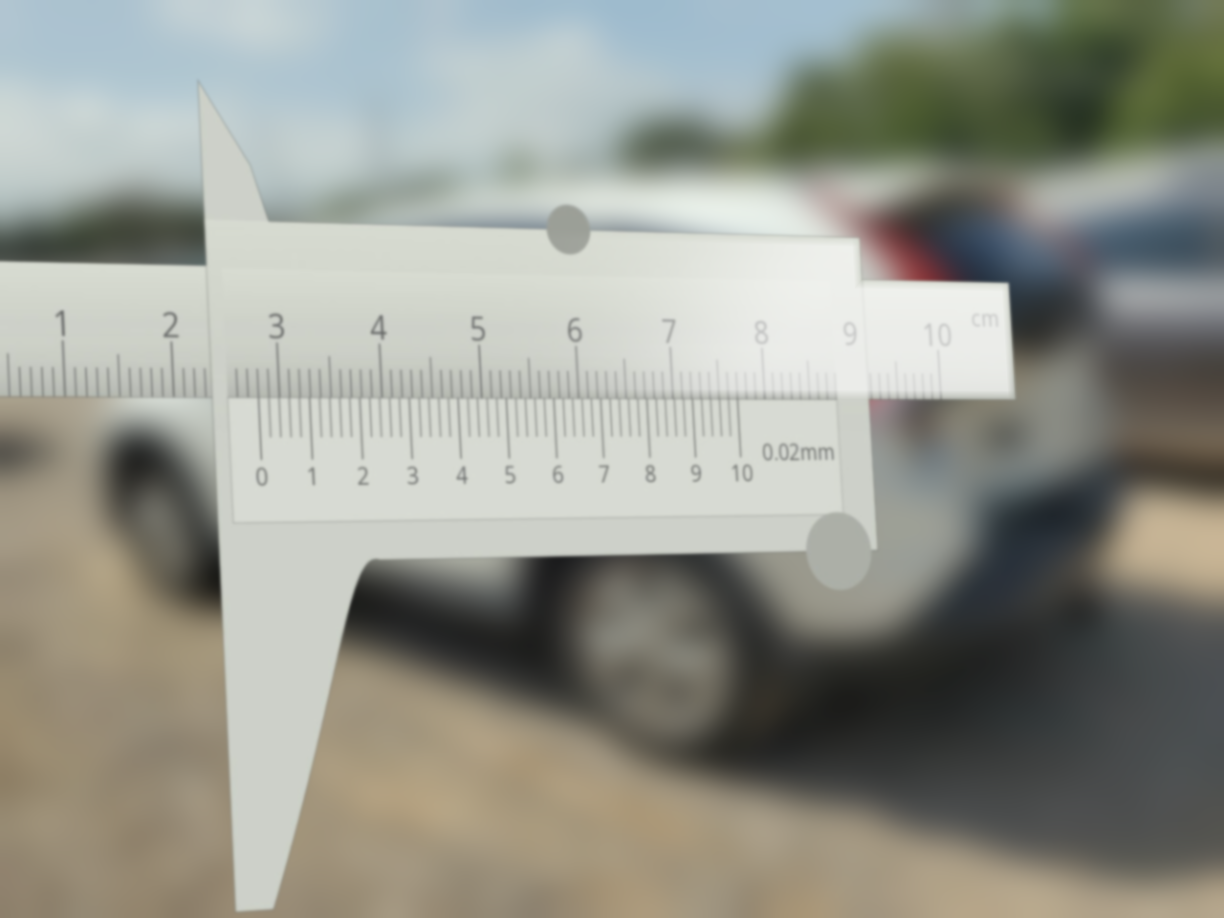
28.0; mm
